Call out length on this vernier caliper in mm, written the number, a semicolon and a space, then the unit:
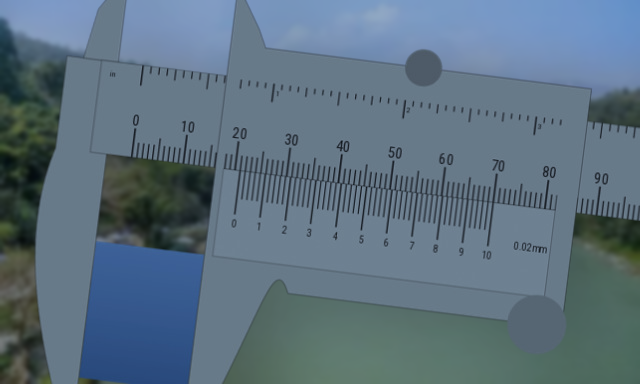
21.0; mm
